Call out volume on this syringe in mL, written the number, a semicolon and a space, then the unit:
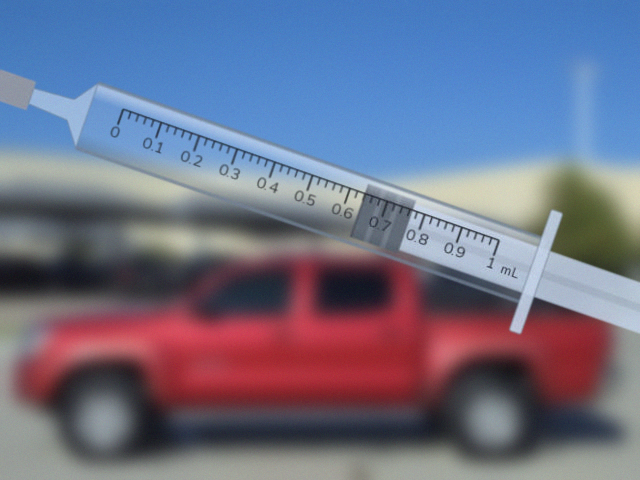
0.64; mL
